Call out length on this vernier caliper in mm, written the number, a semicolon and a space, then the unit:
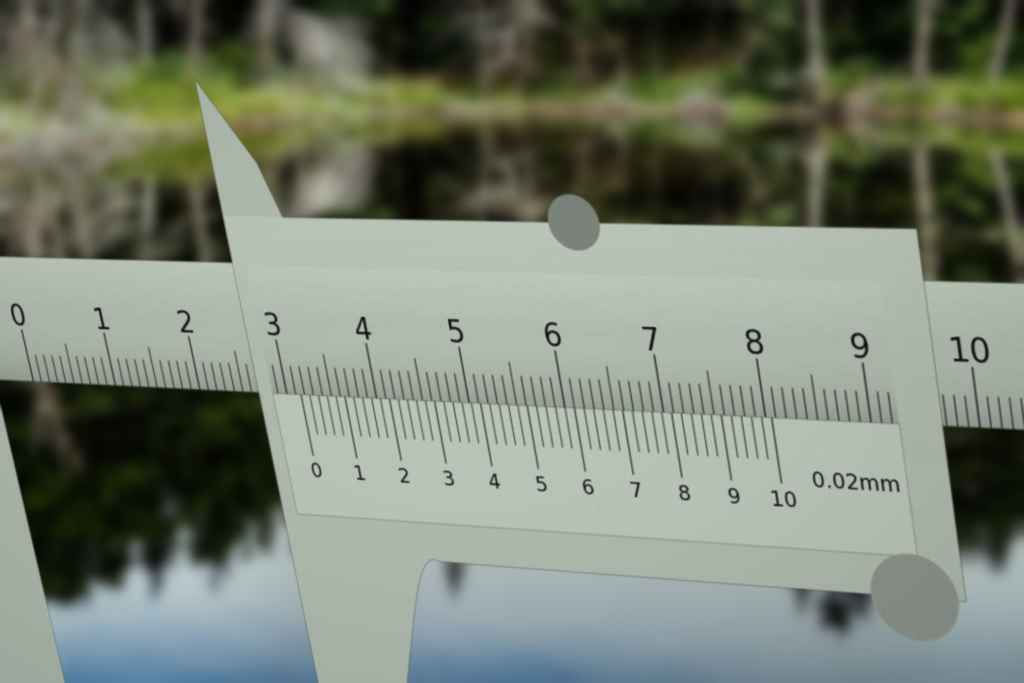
31.6; mm
